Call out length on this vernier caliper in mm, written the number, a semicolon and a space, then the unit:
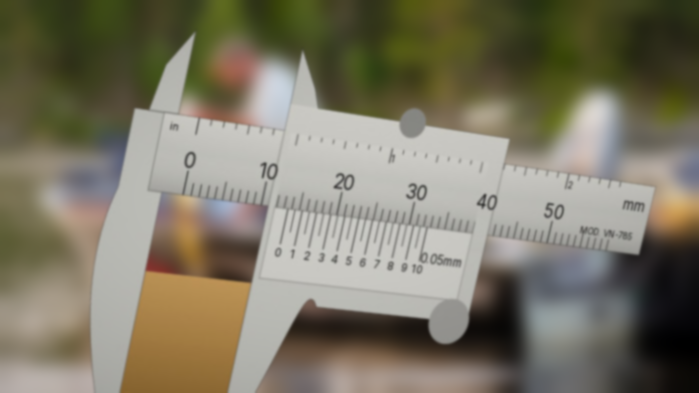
13.5; mm
